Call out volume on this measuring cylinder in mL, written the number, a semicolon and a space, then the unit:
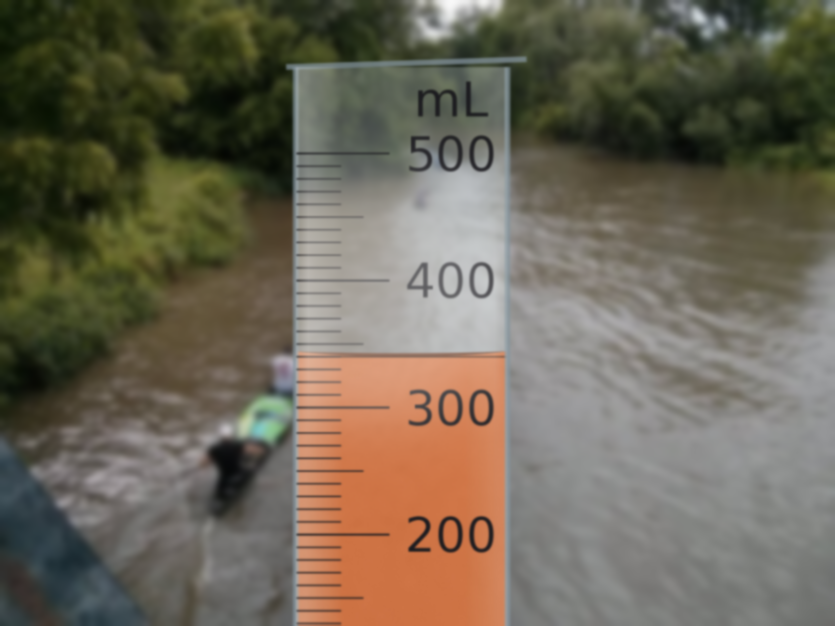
340; mL
